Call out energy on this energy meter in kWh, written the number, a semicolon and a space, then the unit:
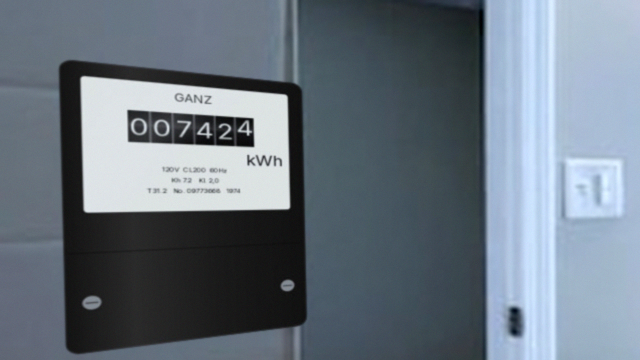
7424; kWh
